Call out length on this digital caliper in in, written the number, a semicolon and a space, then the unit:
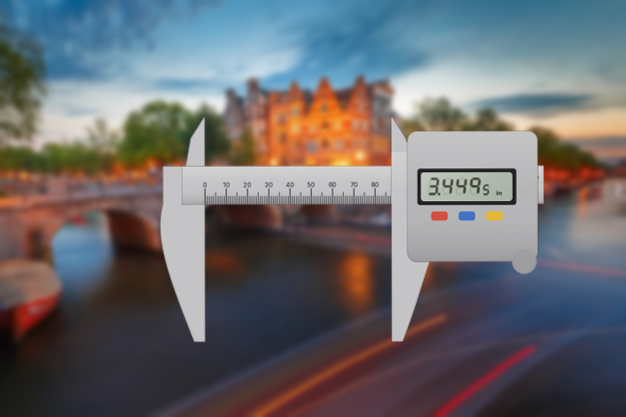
3.4495; in
